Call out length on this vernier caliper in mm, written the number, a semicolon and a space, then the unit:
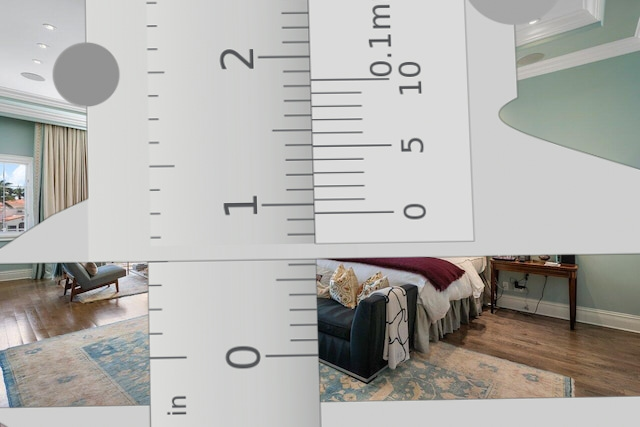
9.4; mm
